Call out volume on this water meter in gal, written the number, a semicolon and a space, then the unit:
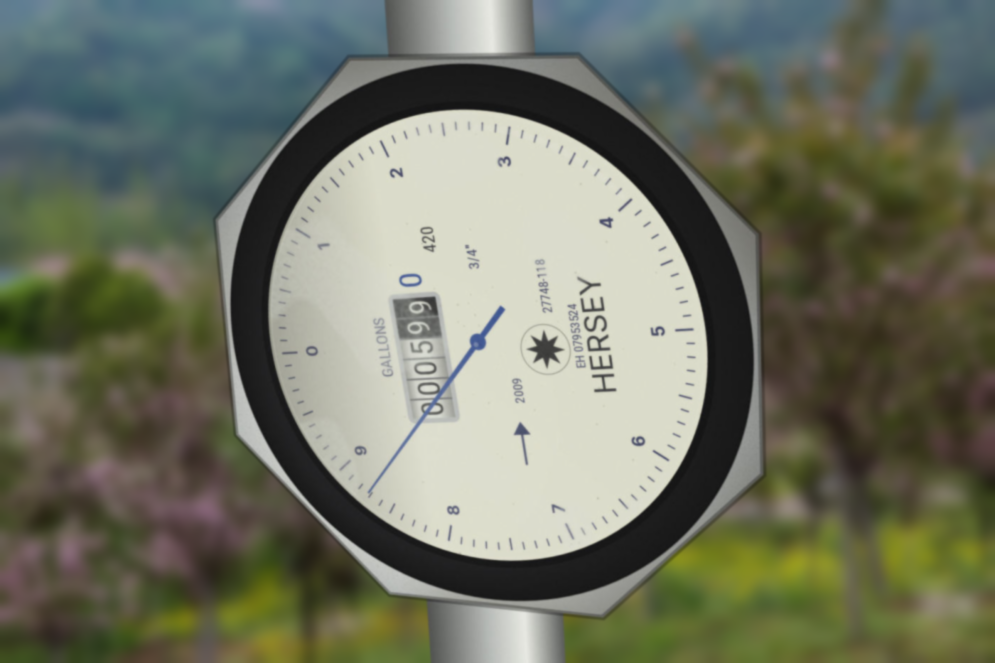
5988.7; gal
